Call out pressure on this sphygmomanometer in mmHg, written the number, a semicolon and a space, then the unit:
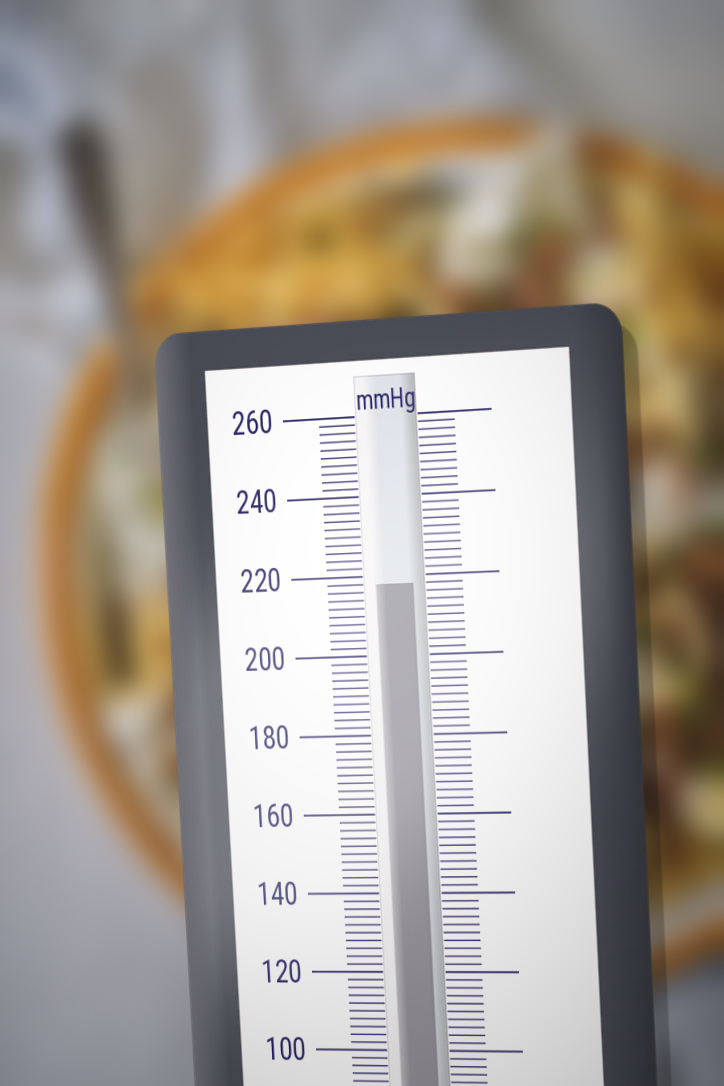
218; mmHg
